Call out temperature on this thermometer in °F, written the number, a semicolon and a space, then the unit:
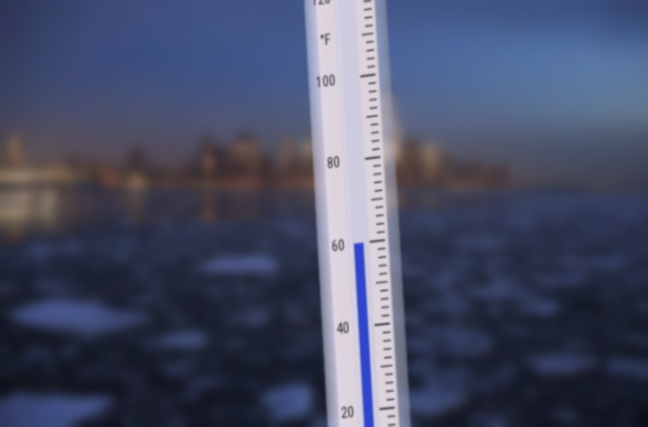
60; °F
